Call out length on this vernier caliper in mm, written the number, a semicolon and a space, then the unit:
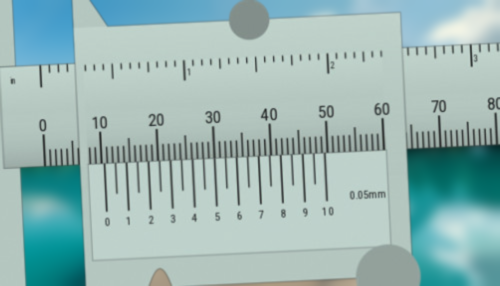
10.5; mm
